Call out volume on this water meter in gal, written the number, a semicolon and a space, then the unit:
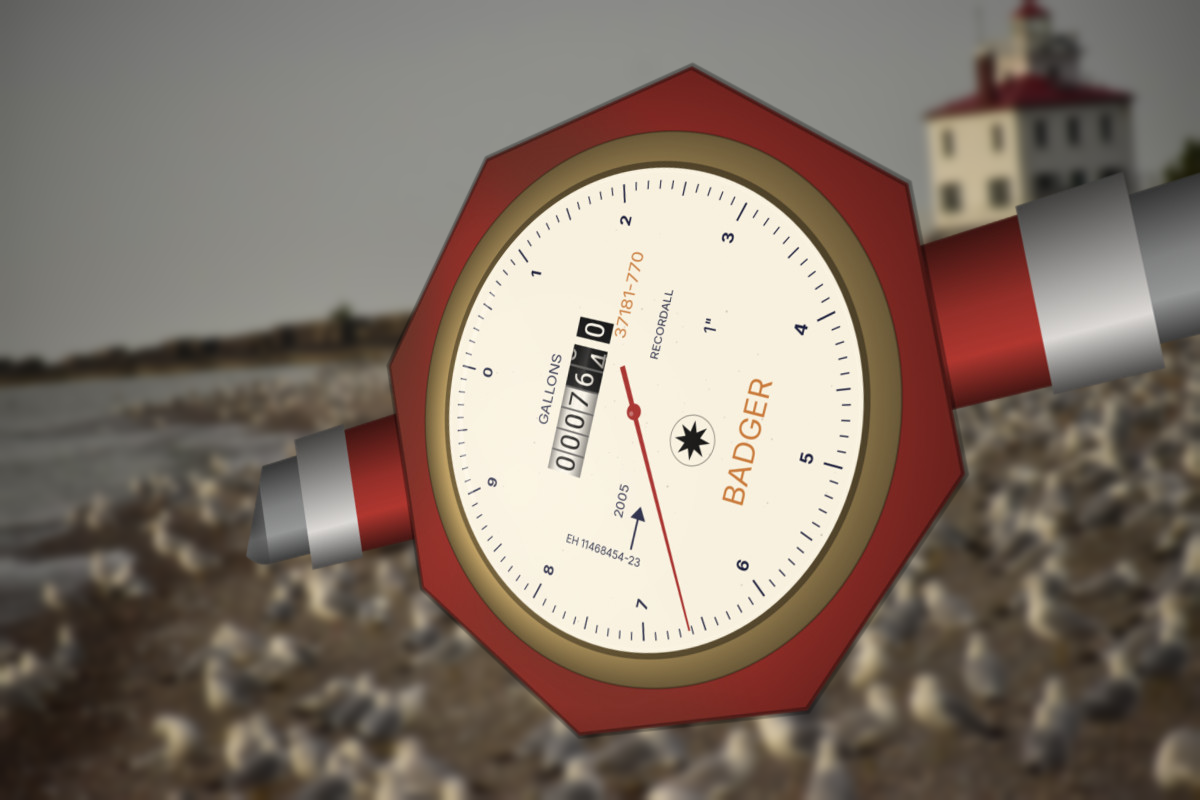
7636.6; gal
